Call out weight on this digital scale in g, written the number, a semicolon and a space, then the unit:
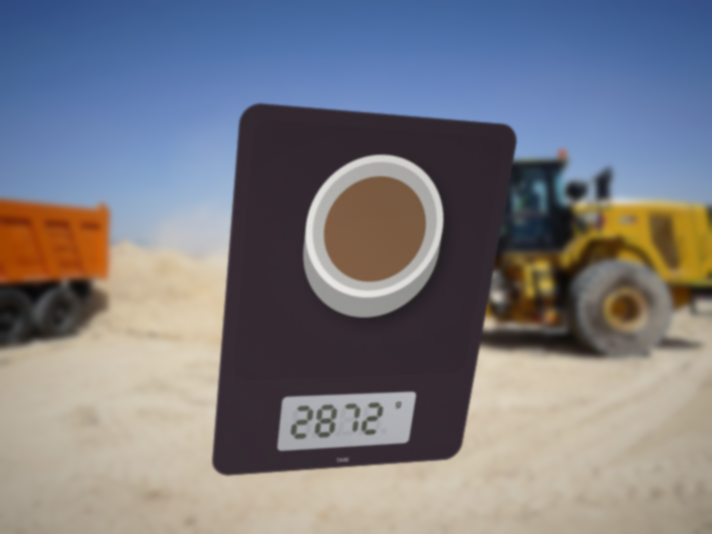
2872; g
